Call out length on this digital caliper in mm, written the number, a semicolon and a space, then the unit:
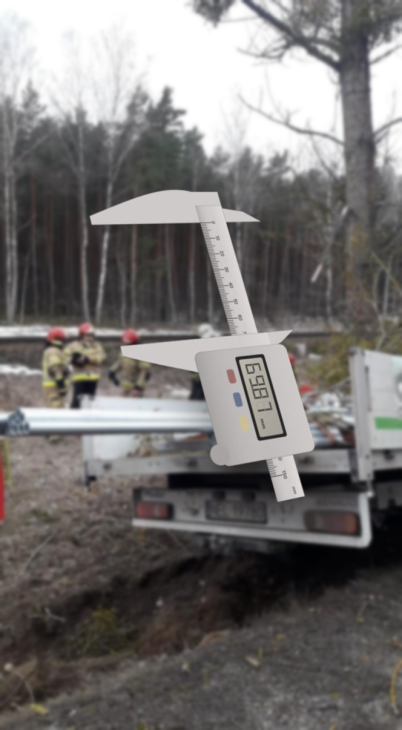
69.87; mm
